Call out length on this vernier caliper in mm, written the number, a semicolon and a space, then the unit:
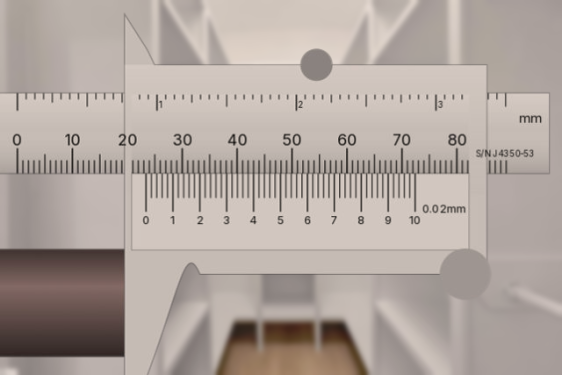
23.4; mm
